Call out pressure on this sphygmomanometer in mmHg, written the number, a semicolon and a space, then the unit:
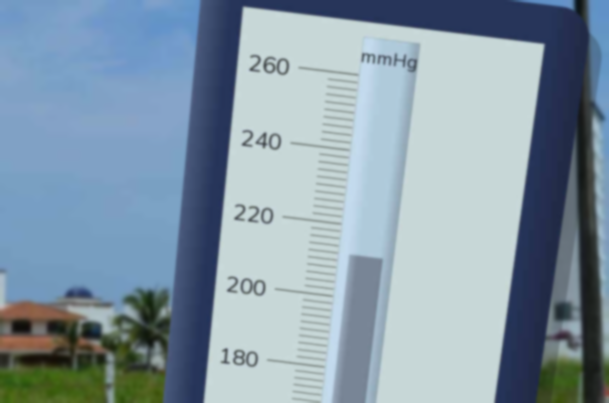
212; mmHg
